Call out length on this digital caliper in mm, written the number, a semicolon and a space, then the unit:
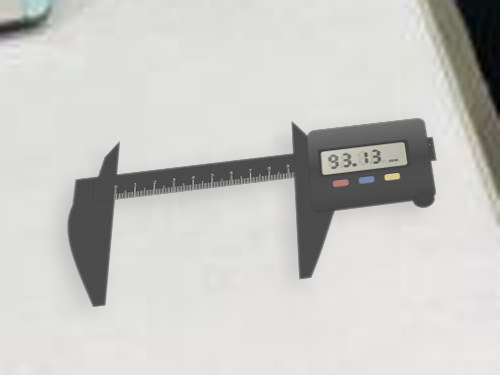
93.13; mm
